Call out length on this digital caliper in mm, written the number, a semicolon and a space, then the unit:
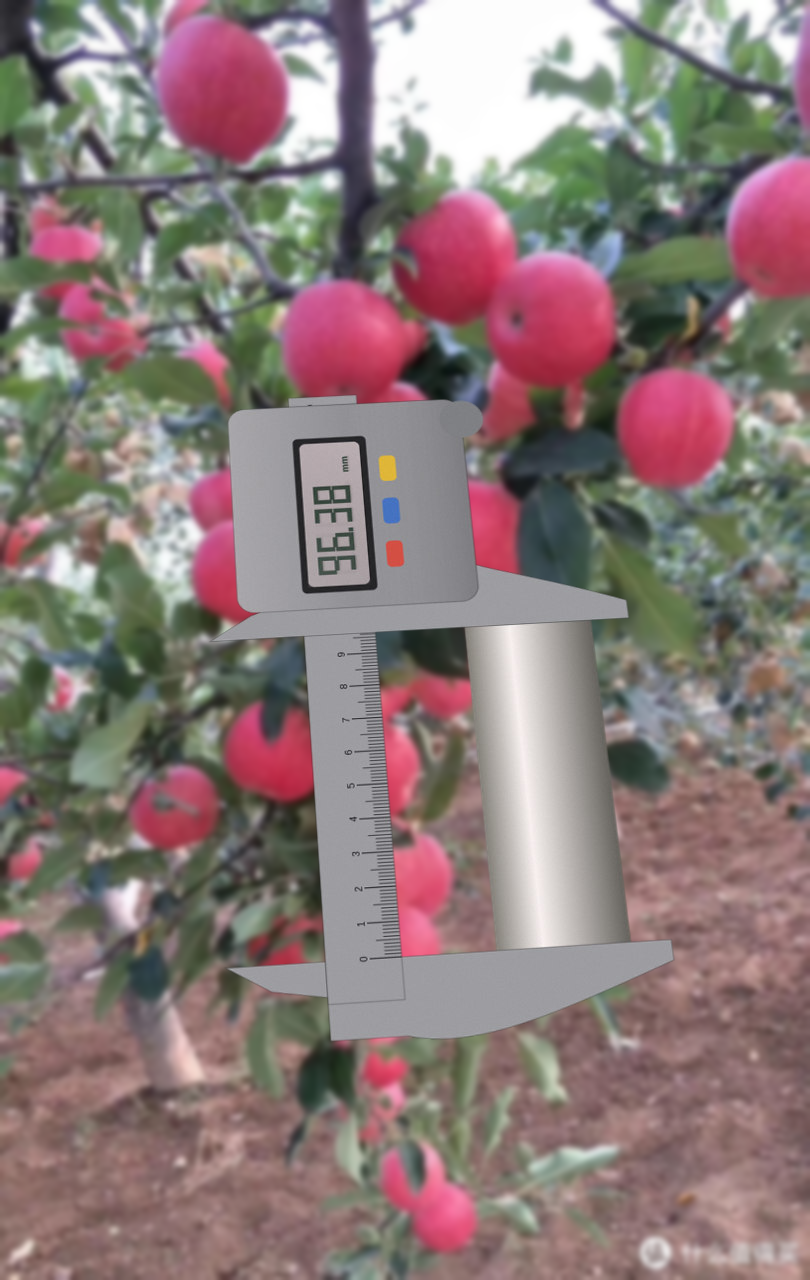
96.38; mm
